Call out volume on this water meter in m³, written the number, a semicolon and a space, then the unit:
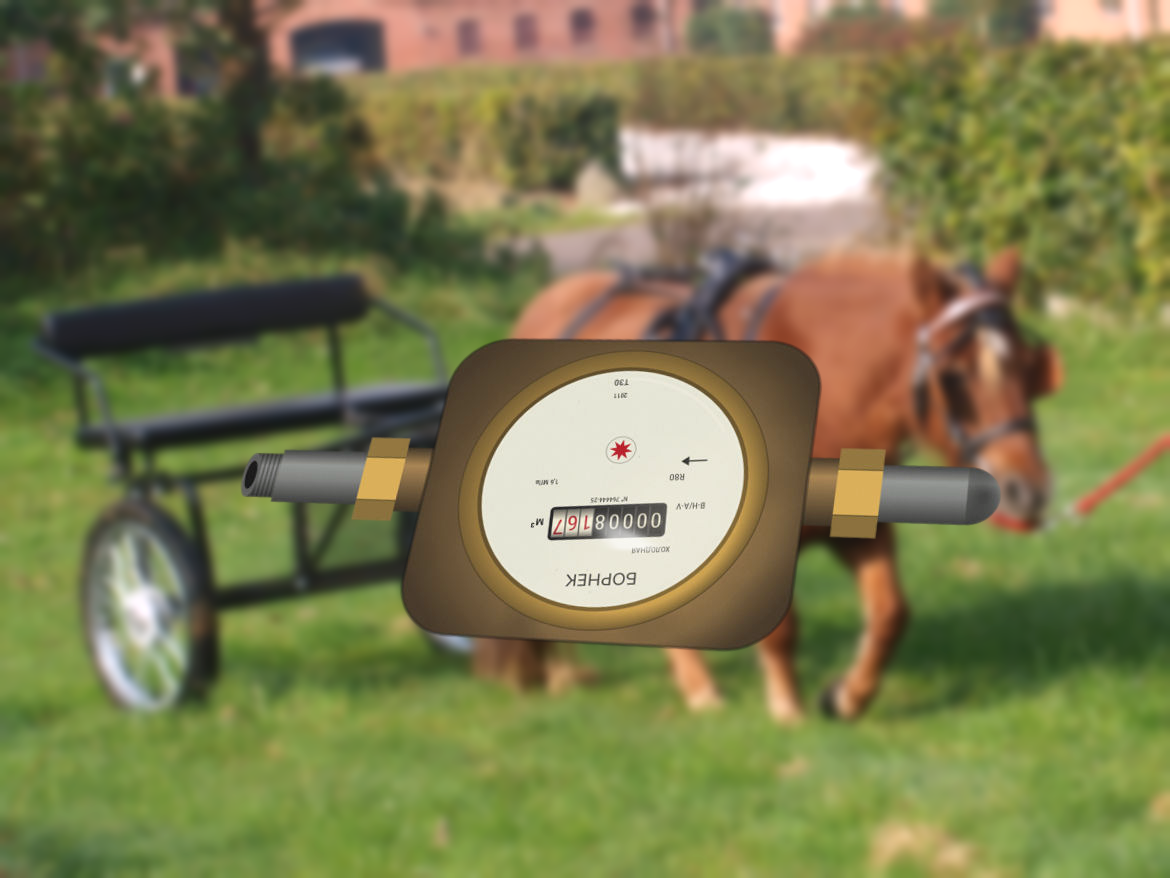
8.167; m³
